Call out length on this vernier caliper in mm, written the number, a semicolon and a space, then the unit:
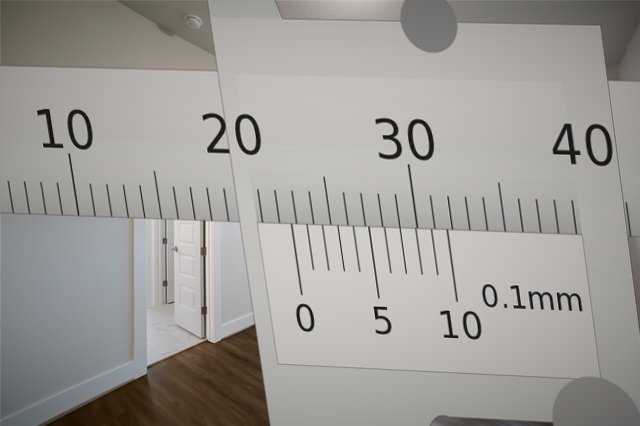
22.7; mm
